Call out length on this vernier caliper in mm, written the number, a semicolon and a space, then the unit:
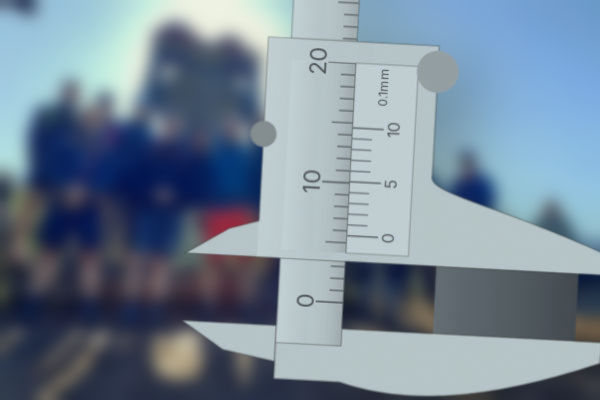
5.6; mm
